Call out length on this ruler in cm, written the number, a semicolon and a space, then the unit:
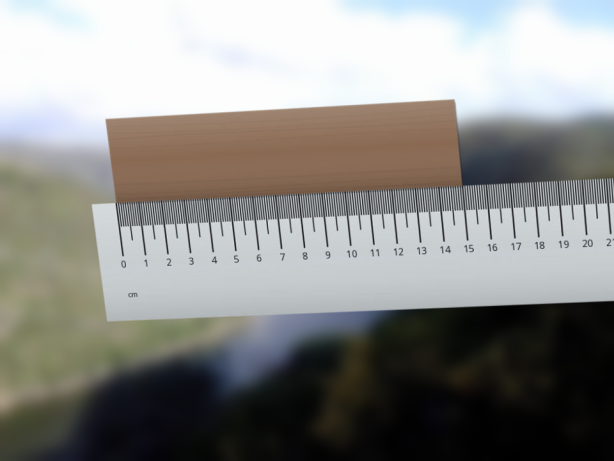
15; cm
